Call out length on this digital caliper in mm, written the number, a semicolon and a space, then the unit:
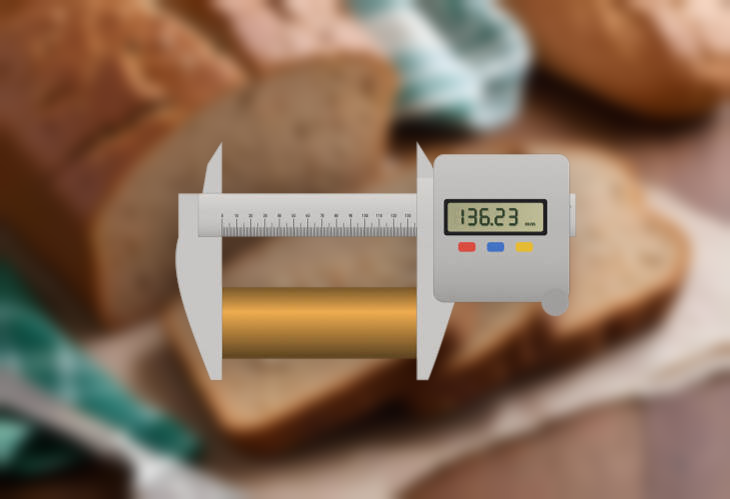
136.23; mm
